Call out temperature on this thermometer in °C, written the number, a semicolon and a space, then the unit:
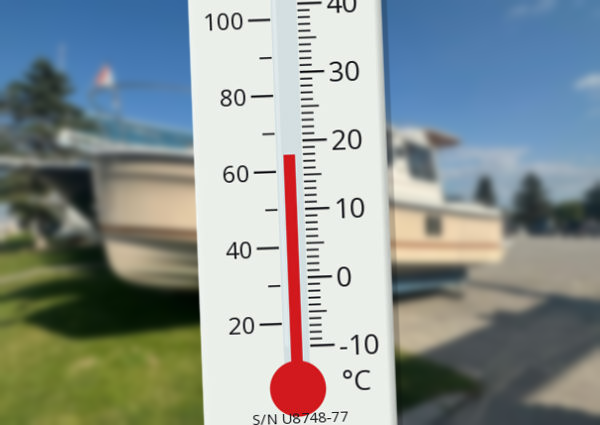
18; °C
